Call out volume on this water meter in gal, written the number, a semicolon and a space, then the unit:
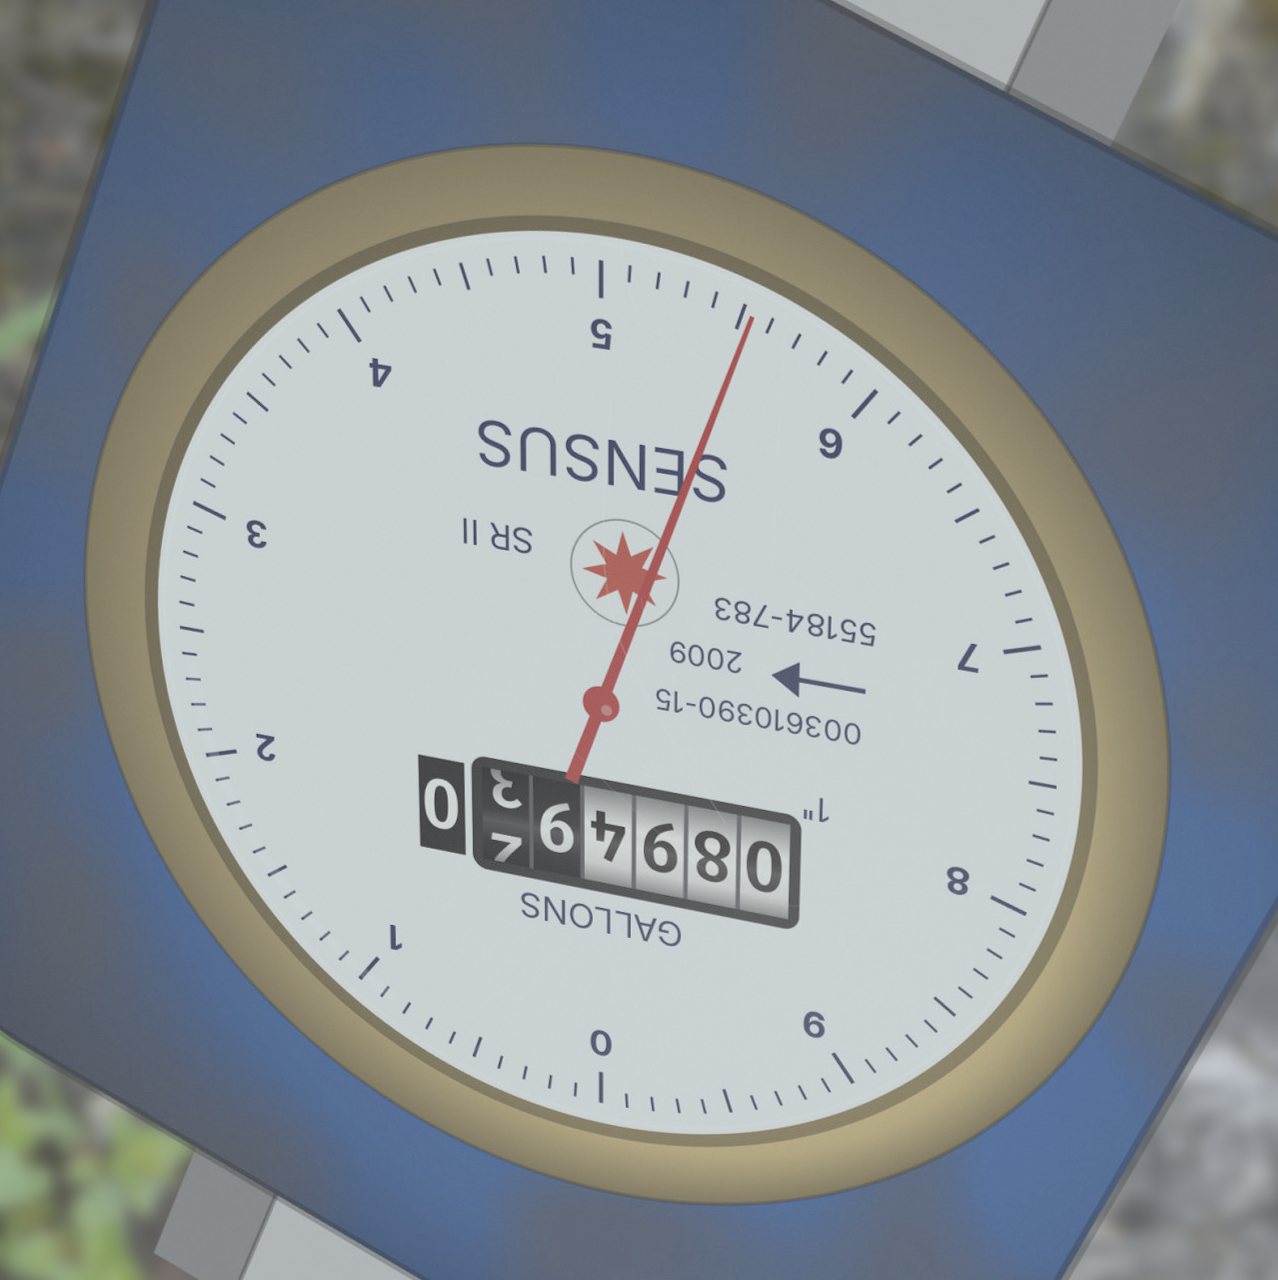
894925.5; gal
